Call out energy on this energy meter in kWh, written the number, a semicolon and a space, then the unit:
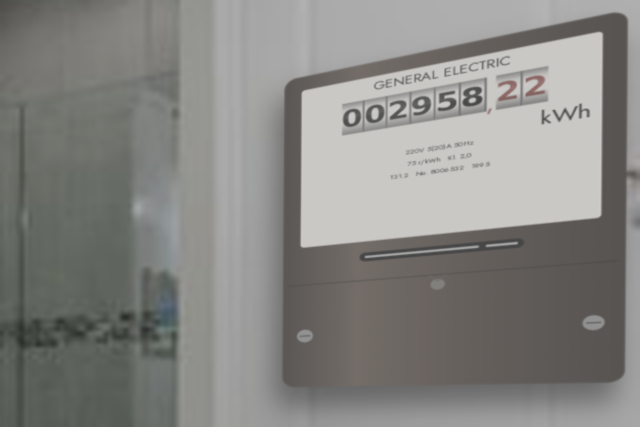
2958.22; kWh
